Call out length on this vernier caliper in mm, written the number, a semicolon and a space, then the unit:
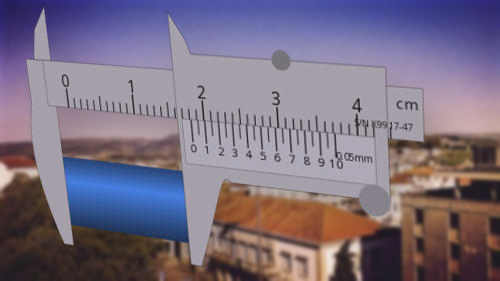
18.2; mm
